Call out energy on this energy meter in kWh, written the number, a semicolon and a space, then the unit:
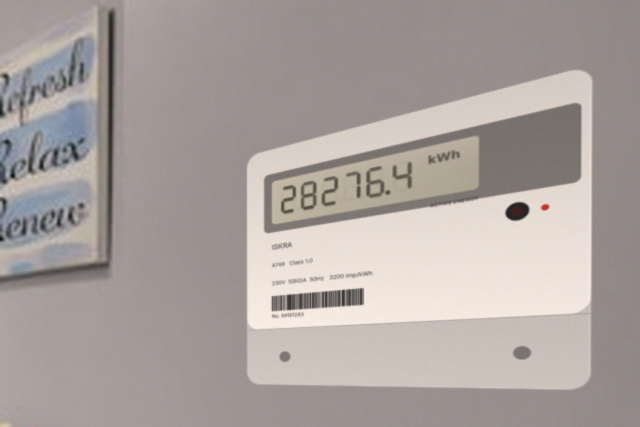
28276.4; kWh
